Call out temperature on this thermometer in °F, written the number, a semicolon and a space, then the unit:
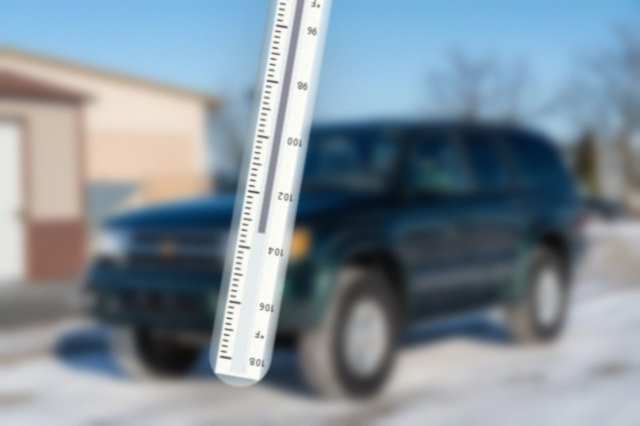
103.4; °F
